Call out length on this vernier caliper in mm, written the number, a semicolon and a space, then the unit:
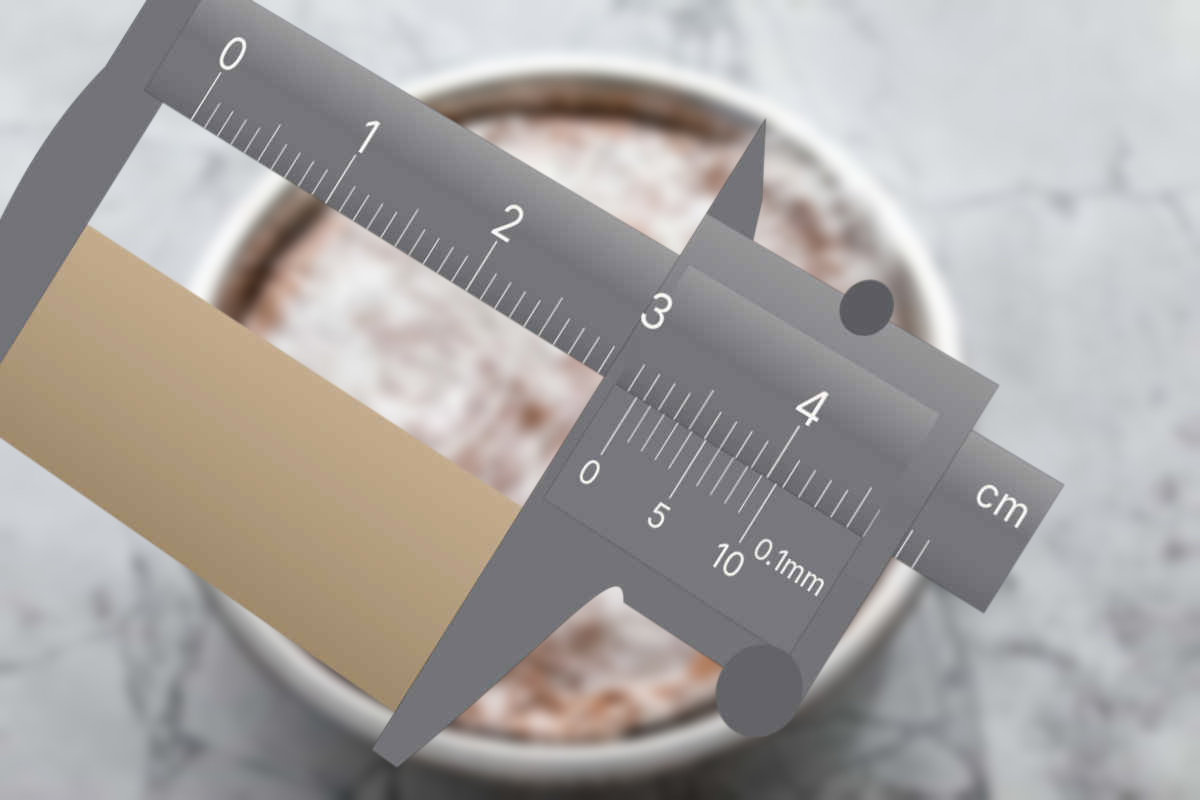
31.6; mm
